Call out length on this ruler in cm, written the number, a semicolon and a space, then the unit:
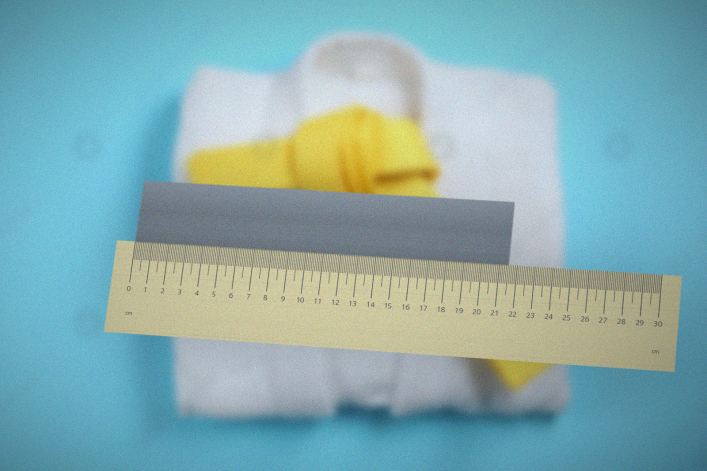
21.5; cm
